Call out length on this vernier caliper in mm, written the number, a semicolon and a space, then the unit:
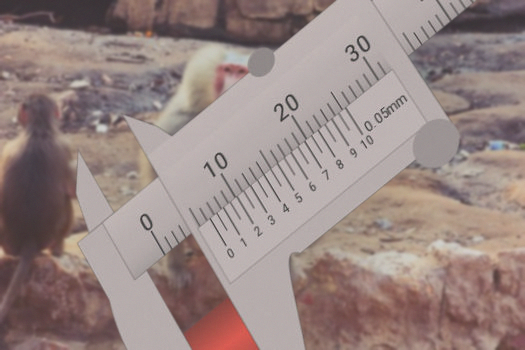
6.4; mm
